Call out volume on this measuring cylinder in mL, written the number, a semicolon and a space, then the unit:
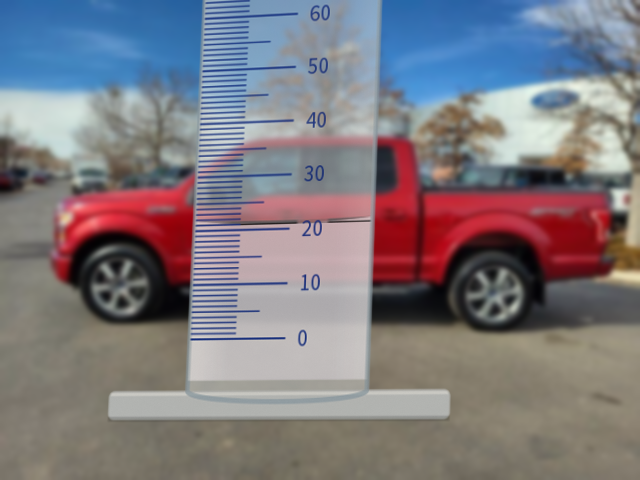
21; mL
